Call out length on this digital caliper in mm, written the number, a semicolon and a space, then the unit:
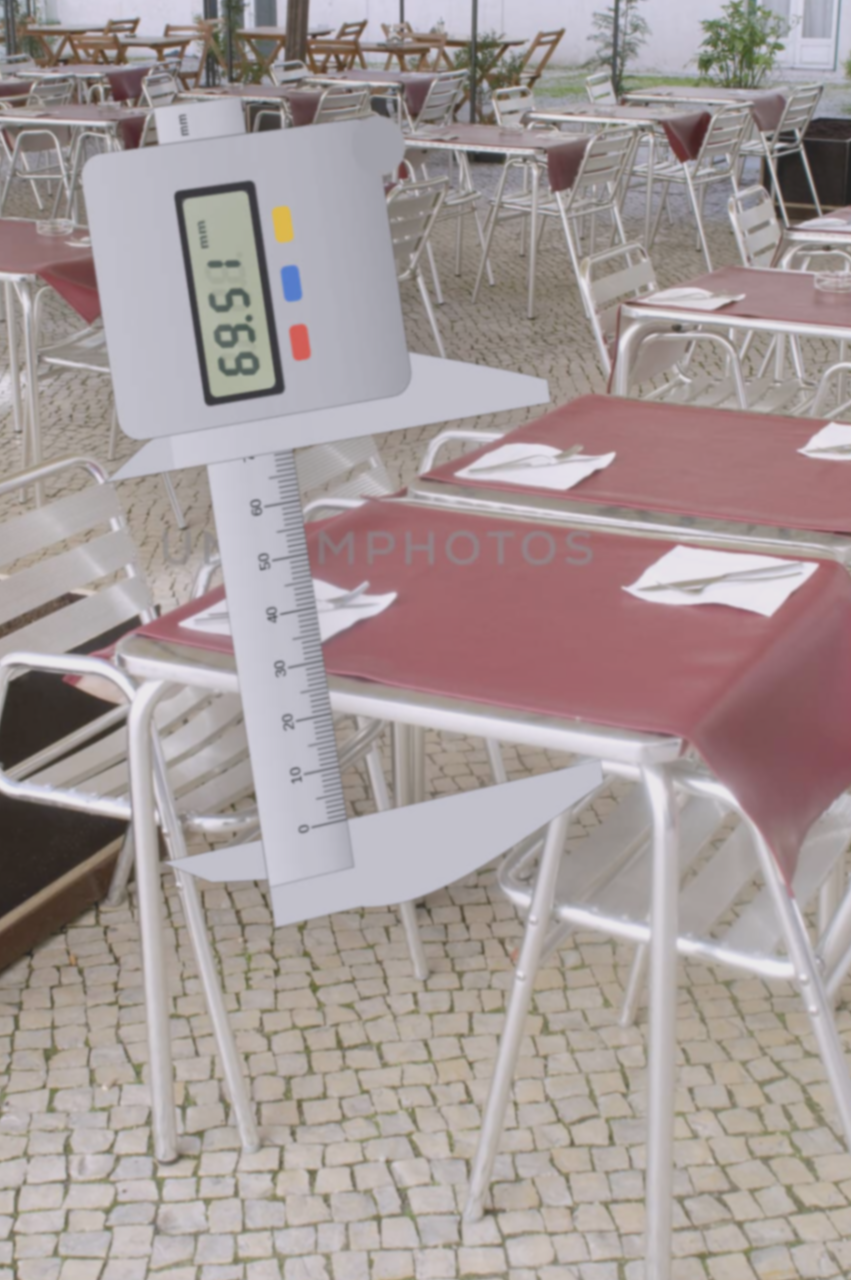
69.51; mm
